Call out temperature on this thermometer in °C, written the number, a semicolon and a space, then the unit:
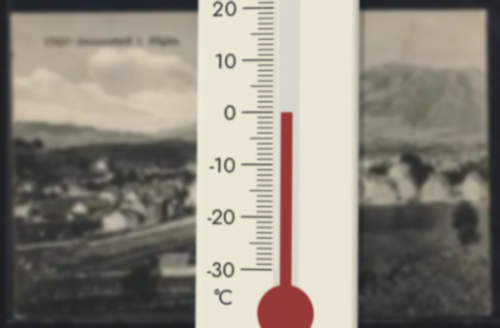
0; °C
